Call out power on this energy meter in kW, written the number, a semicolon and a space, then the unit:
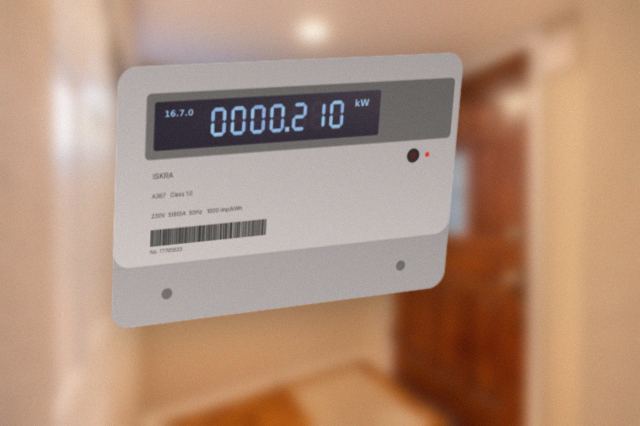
0.210; kW
